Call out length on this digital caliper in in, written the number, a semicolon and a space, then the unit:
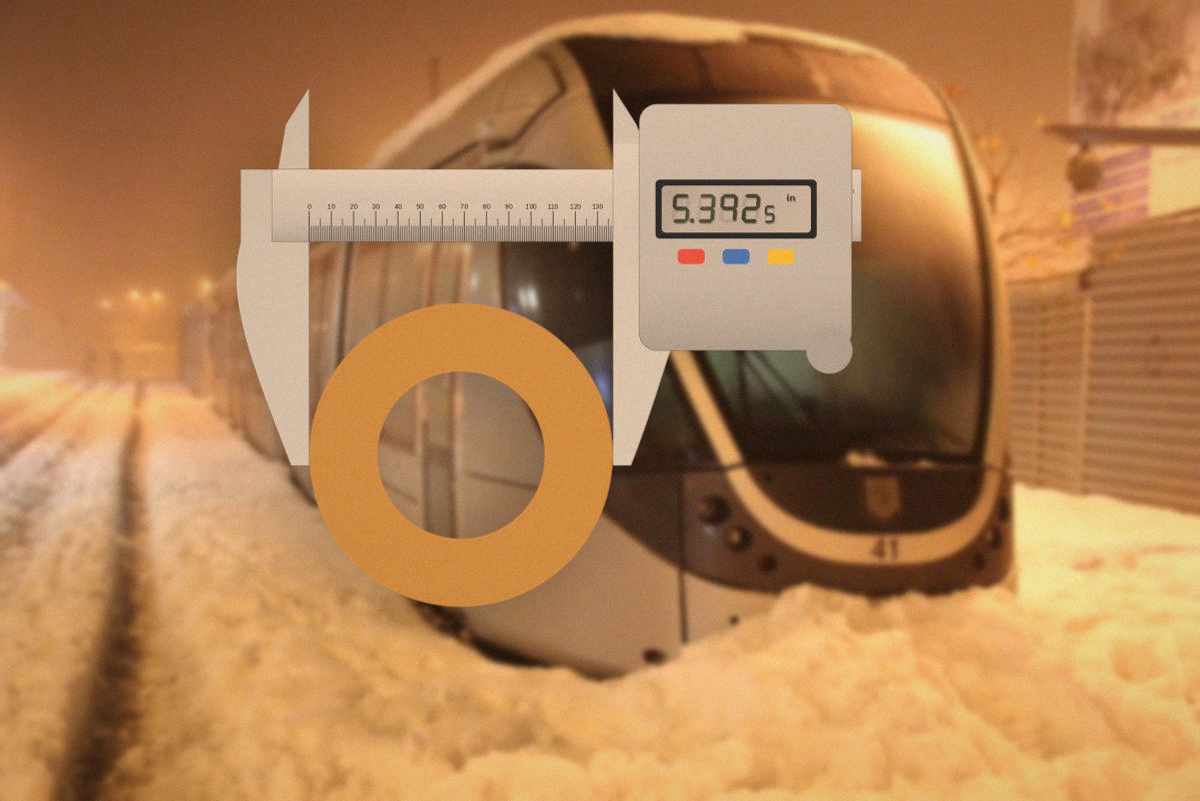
5.3925; in
